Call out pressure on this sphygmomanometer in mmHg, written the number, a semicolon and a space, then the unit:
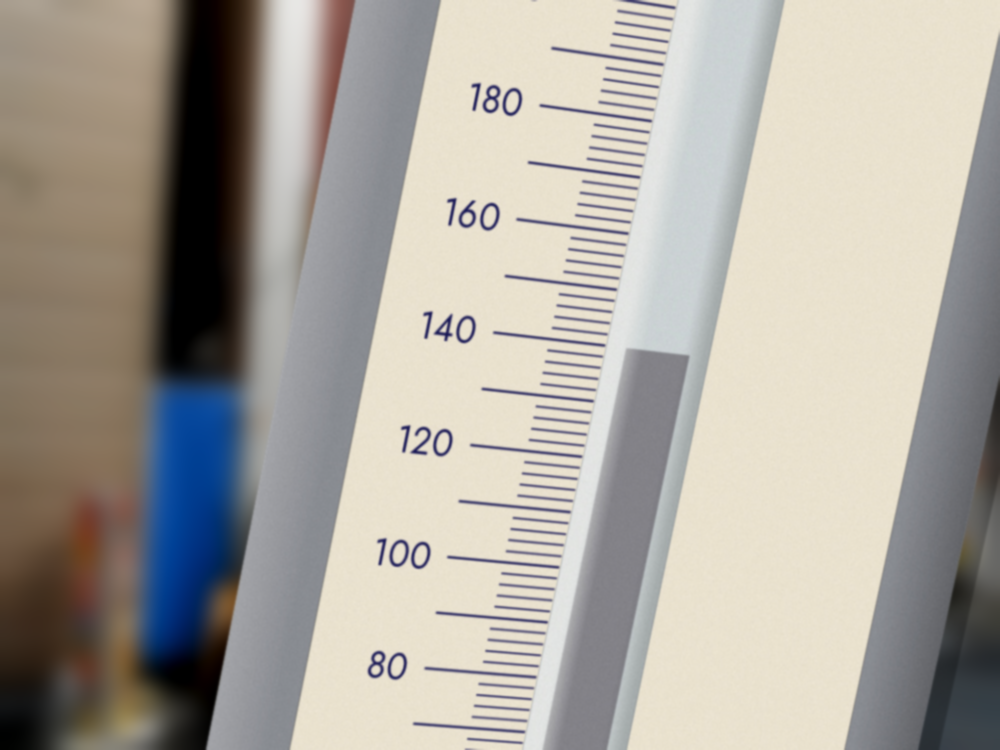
140; mmHg
